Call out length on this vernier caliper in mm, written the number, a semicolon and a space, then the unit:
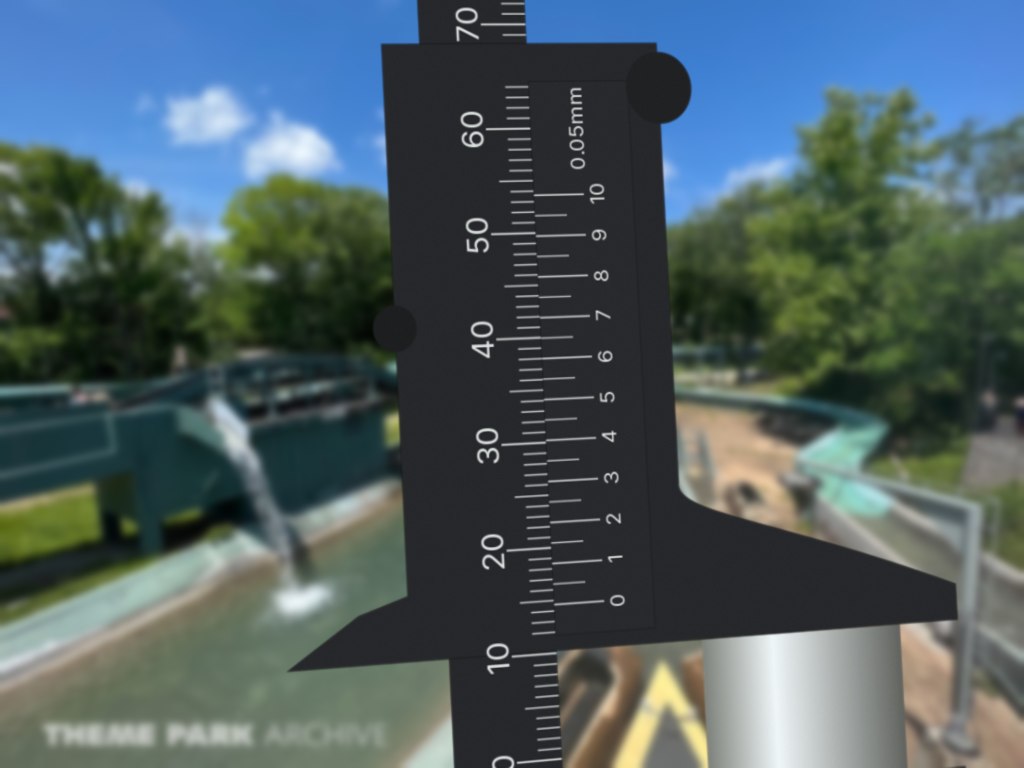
14.6; mm
